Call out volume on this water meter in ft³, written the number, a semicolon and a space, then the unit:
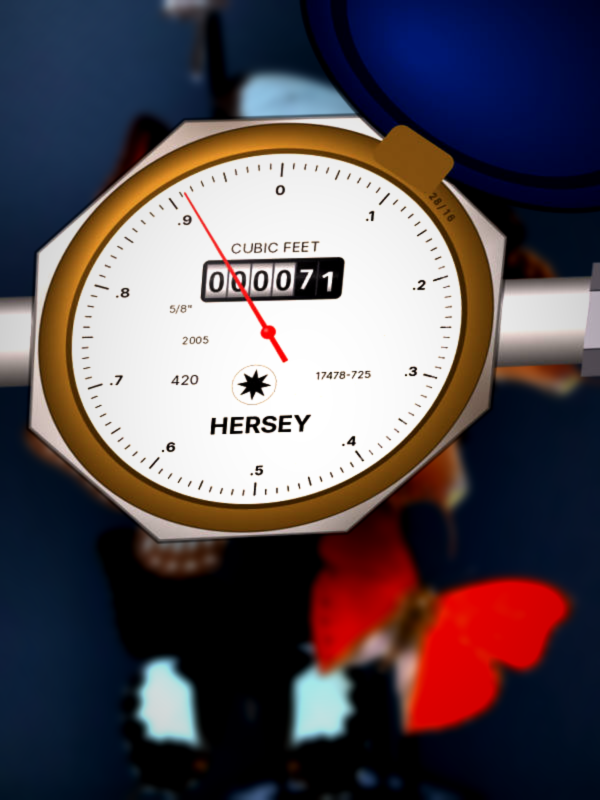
70.91; ft³
